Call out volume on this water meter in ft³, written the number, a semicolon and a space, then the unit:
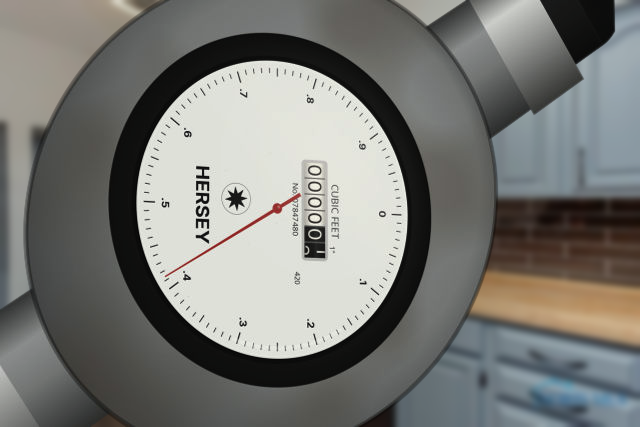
1.41; ft³
